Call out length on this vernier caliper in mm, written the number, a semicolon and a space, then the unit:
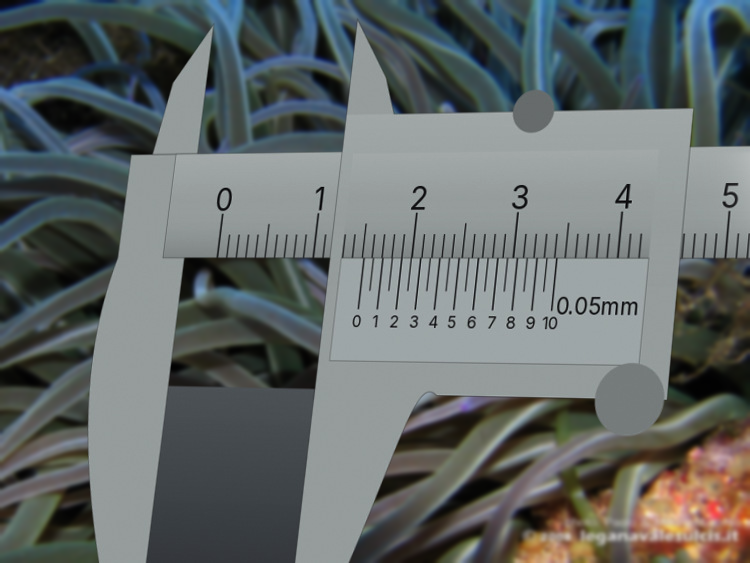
15.2; mm
